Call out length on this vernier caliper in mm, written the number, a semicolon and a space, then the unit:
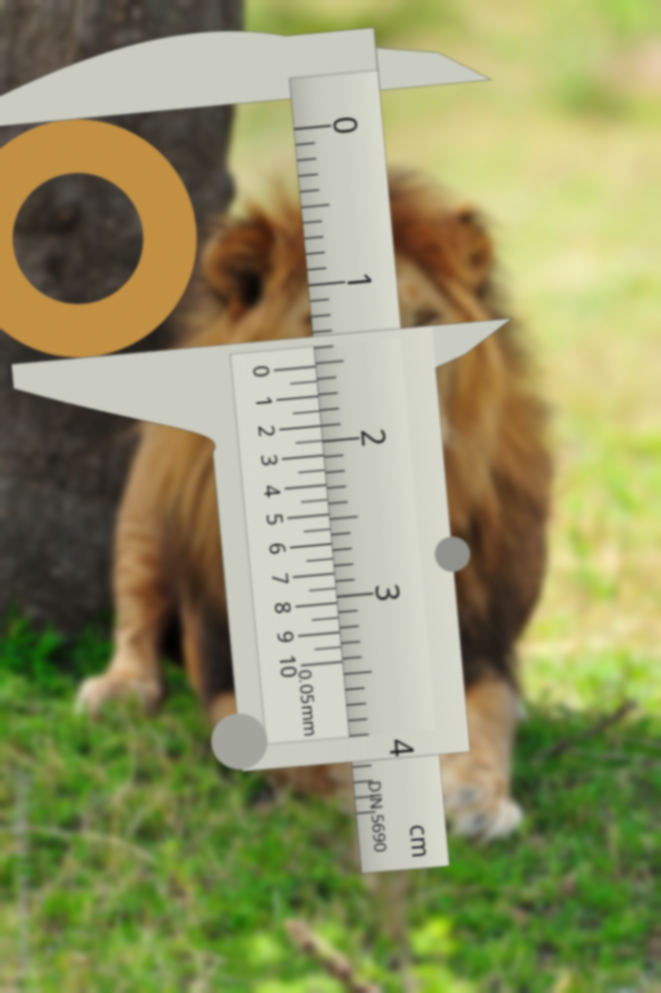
15.2; mm
